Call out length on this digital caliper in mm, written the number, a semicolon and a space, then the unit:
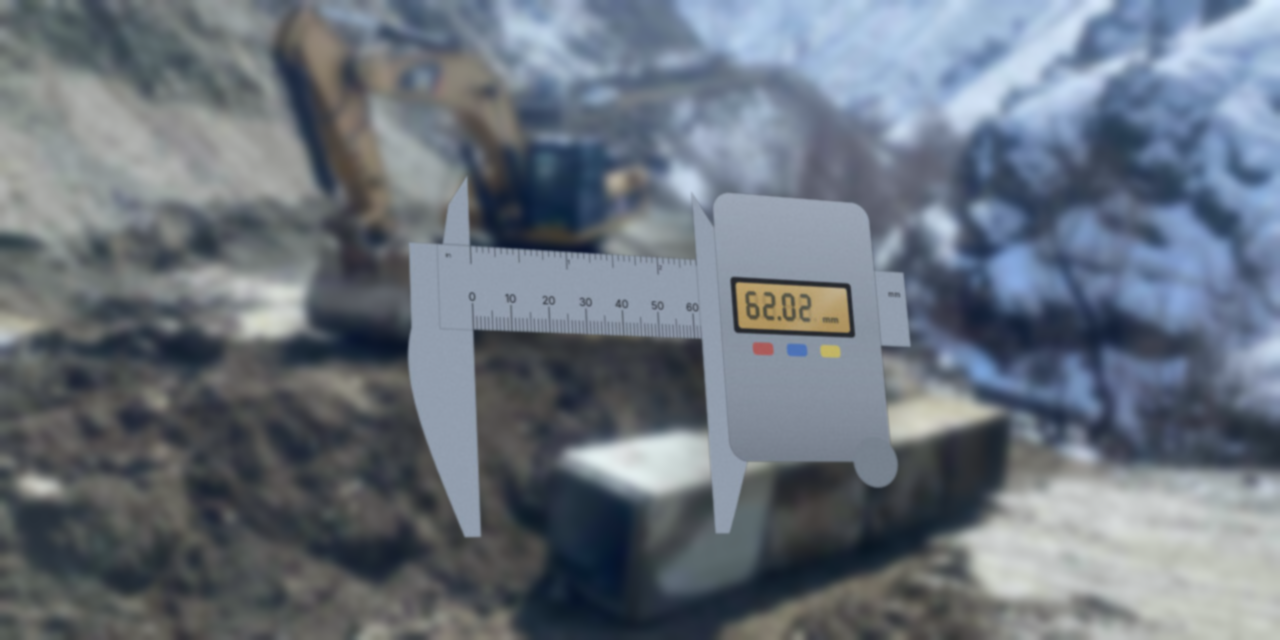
62.02; mm
